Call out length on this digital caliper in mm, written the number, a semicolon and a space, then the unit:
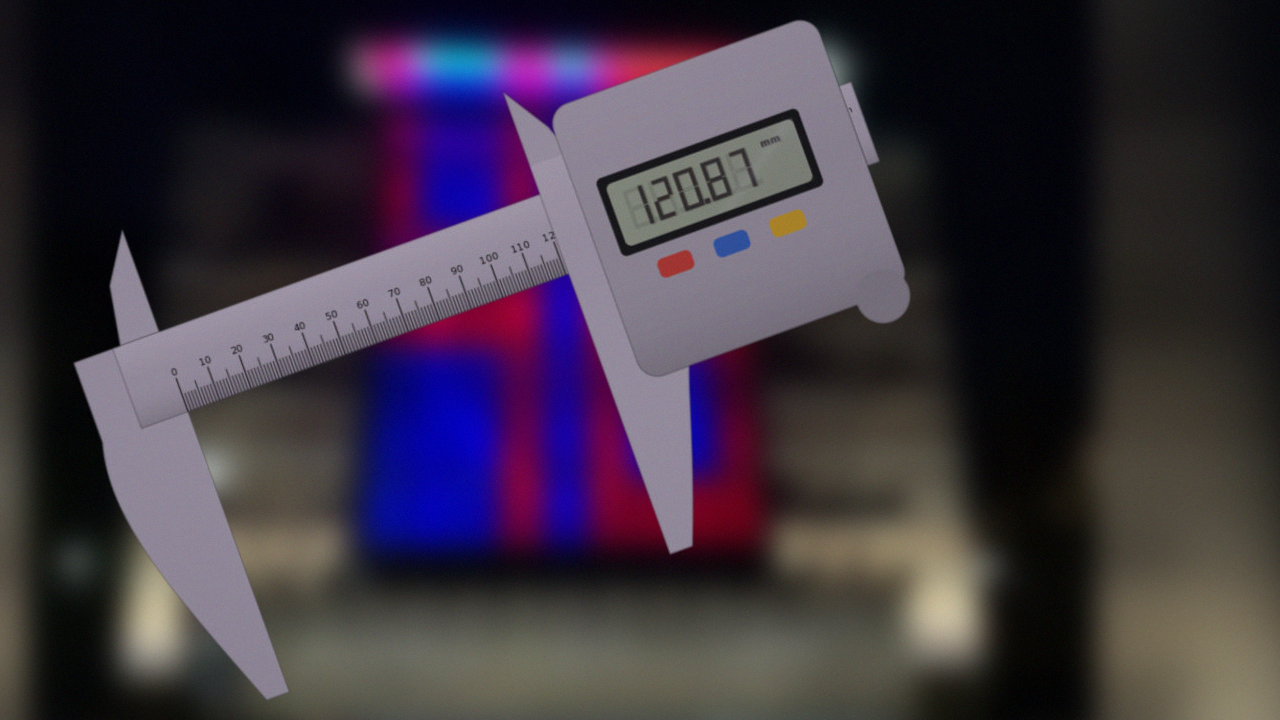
120.87; mm
